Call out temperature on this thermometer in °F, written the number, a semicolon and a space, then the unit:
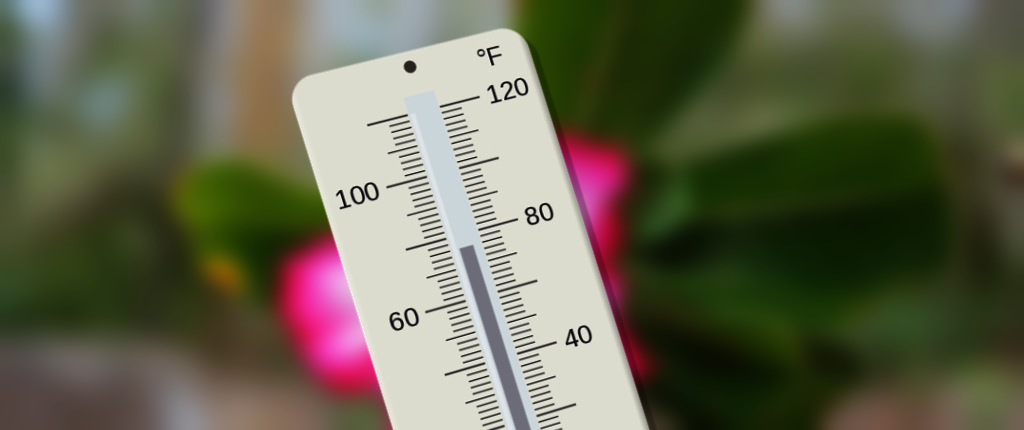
76; °F
